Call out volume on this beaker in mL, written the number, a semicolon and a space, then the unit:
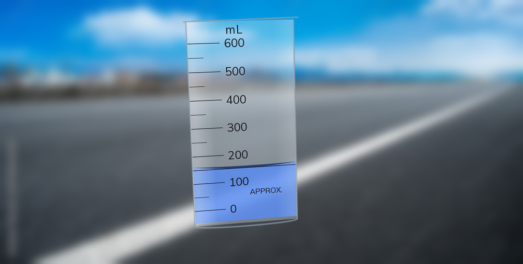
150; mL
